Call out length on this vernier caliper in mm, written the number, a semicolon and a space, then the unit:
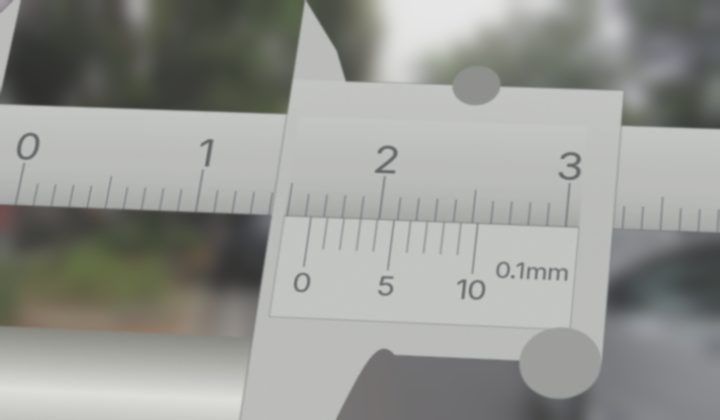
16.3; mm
